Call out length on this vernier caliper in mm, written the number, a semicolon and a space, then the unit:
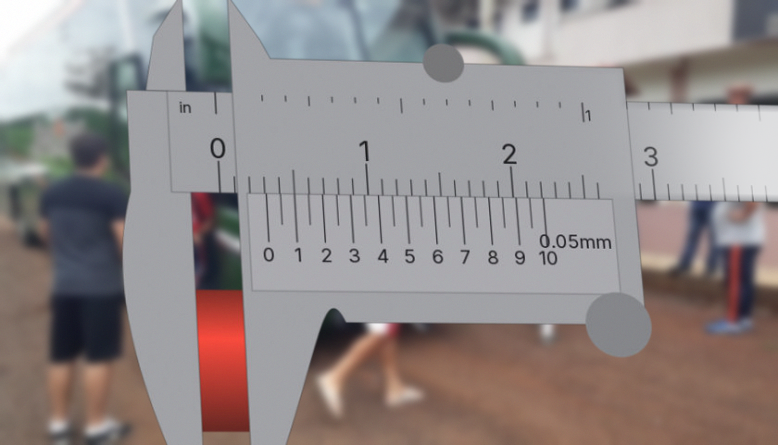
3.1; mm
